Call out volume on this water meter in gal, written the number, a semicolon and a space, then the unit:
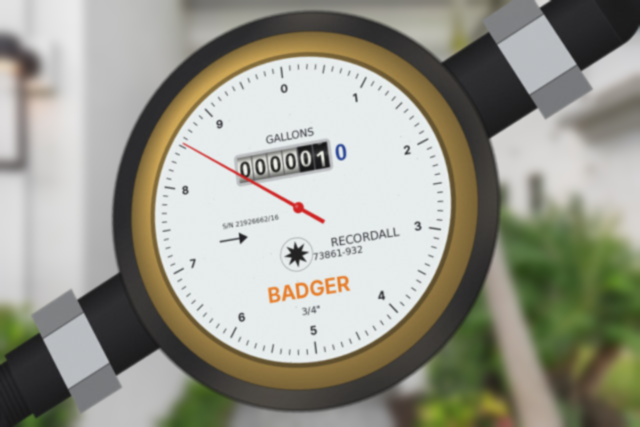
8.5; gal
